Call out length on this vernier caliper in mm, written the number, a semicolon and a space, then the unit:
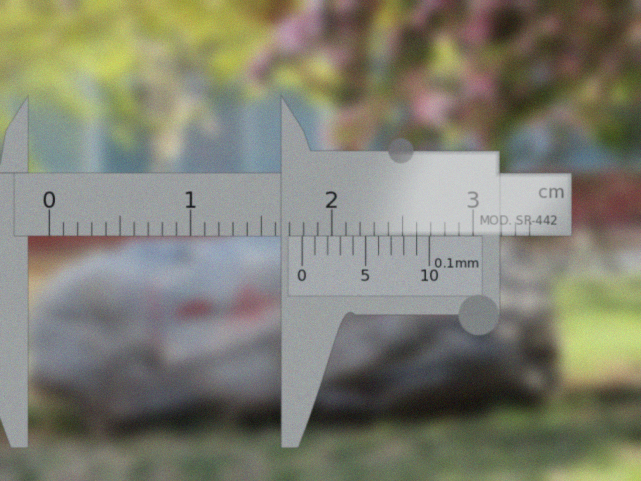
17.9; mm
